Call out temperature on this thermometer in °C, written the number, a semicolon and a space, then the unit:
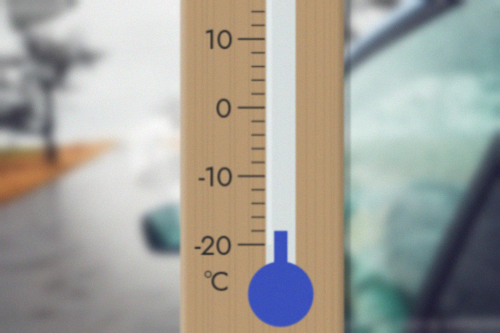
-18; °C
